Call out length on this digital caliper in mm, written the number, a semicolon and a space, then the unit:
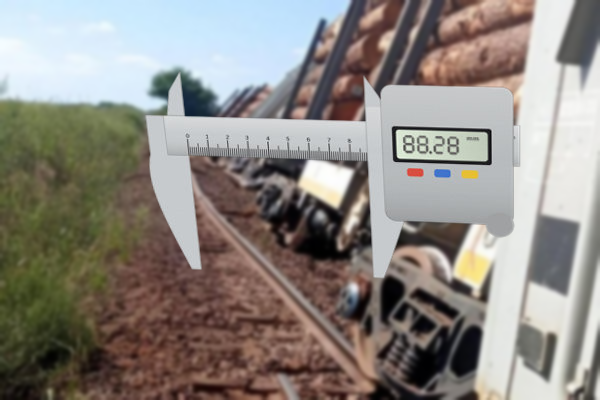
88.28; mm
